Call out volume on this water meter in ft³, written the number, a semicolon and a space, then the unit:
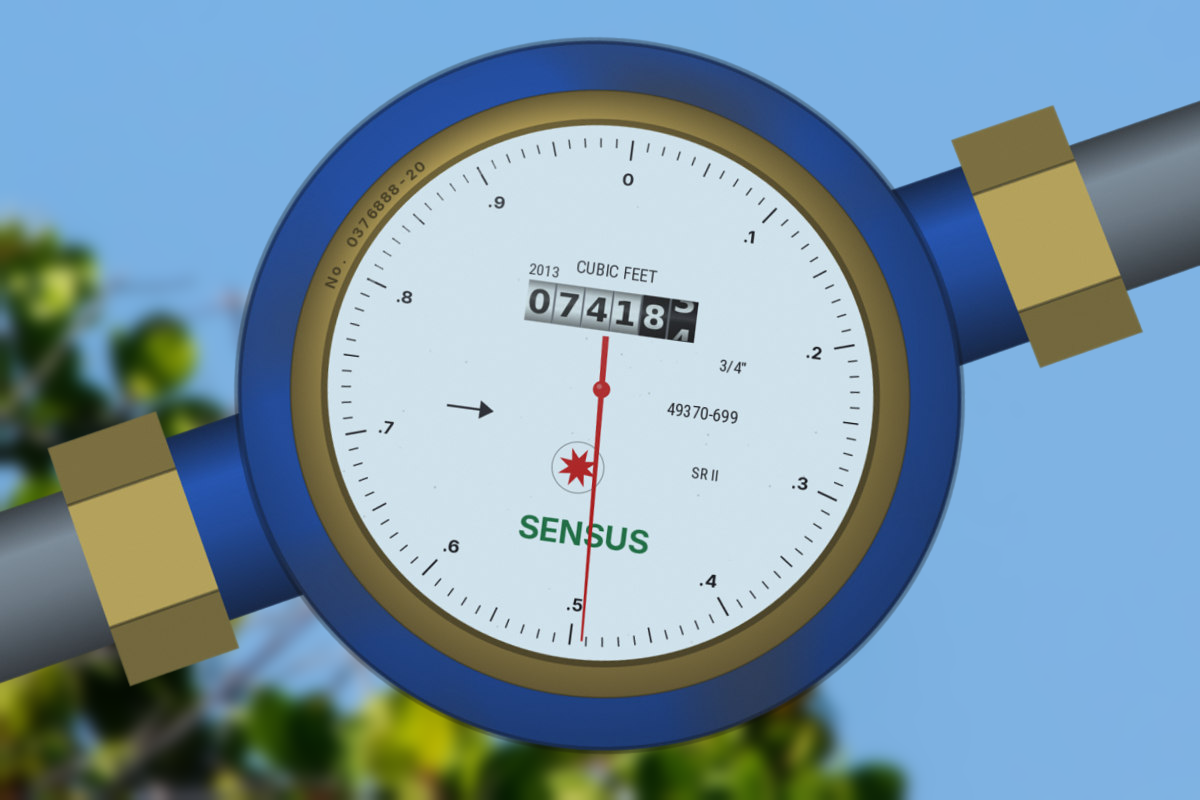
74183.49; ft³
